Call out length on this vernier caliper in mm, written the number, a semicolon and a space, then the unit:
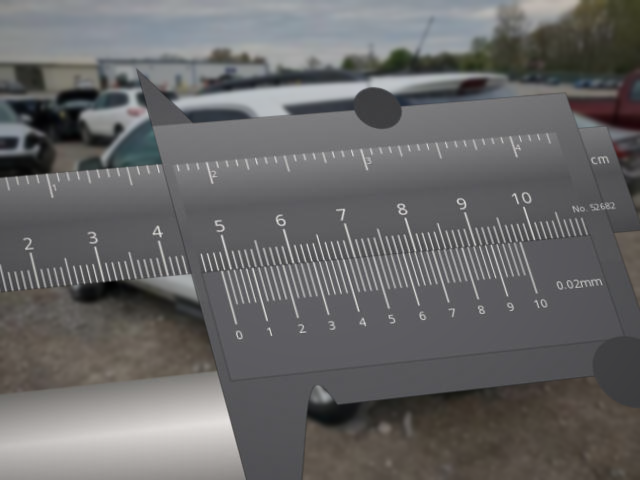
48.5; mm
